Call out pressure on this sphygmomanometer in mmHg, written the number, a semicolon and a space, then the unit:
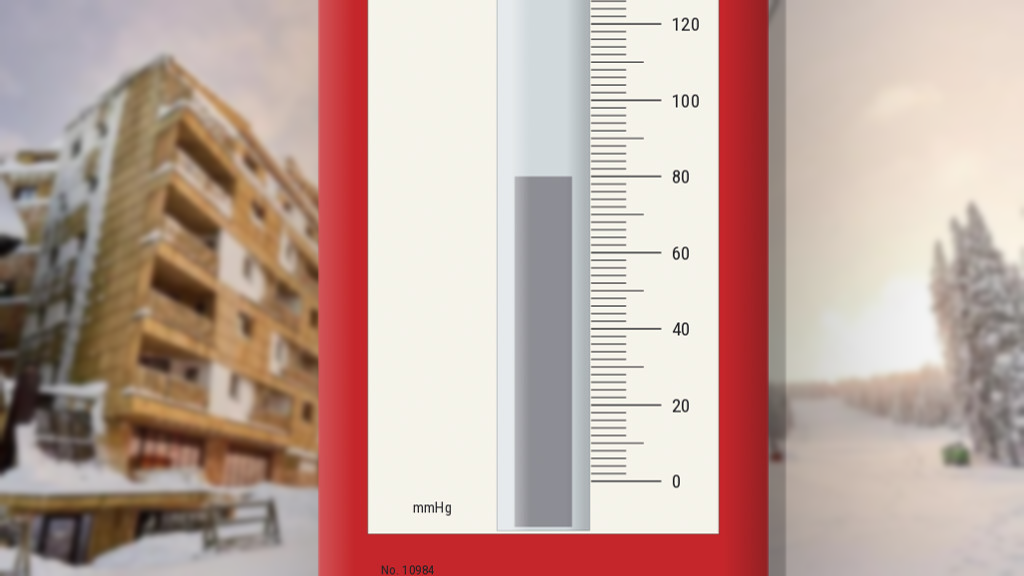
80; mmHg
